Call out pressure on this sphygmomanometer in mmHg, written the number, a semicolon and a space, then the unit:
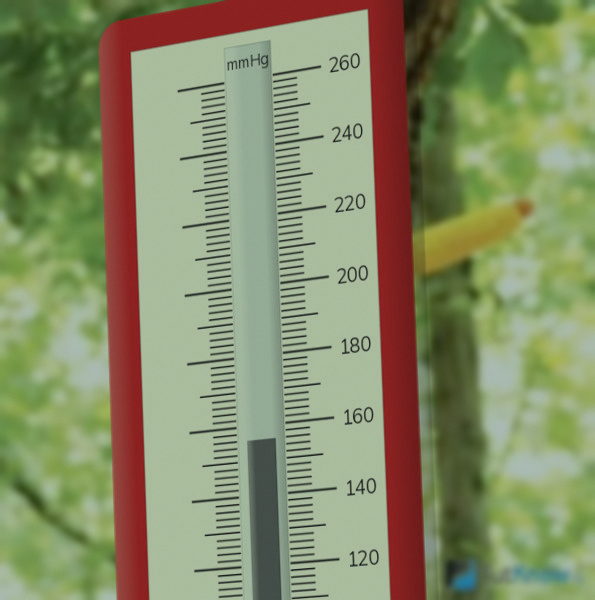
156; mmHg
